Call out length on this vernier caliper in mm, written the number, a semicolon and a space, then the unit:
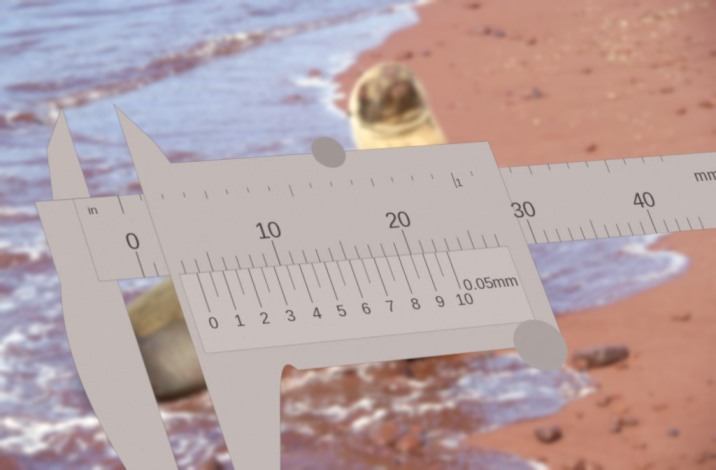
3.8; mm
